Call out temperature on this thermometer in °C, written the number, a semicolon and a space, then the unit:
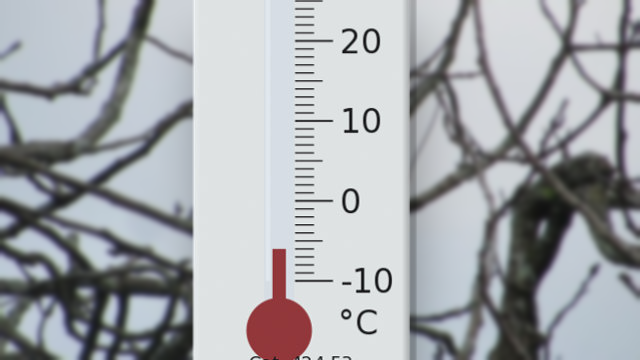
-6; °C
